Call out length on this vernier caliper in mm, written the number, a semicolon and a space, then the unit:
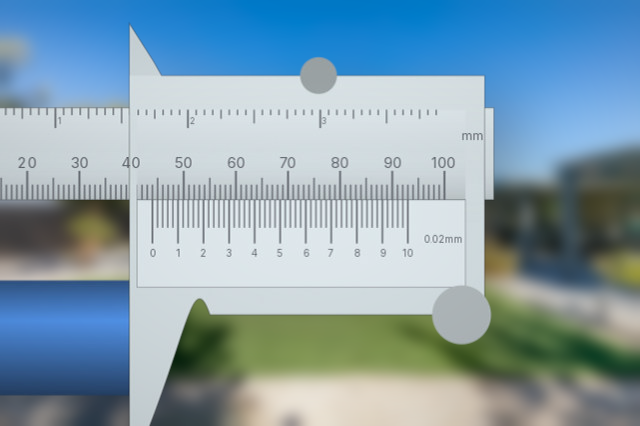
44.0; mm
